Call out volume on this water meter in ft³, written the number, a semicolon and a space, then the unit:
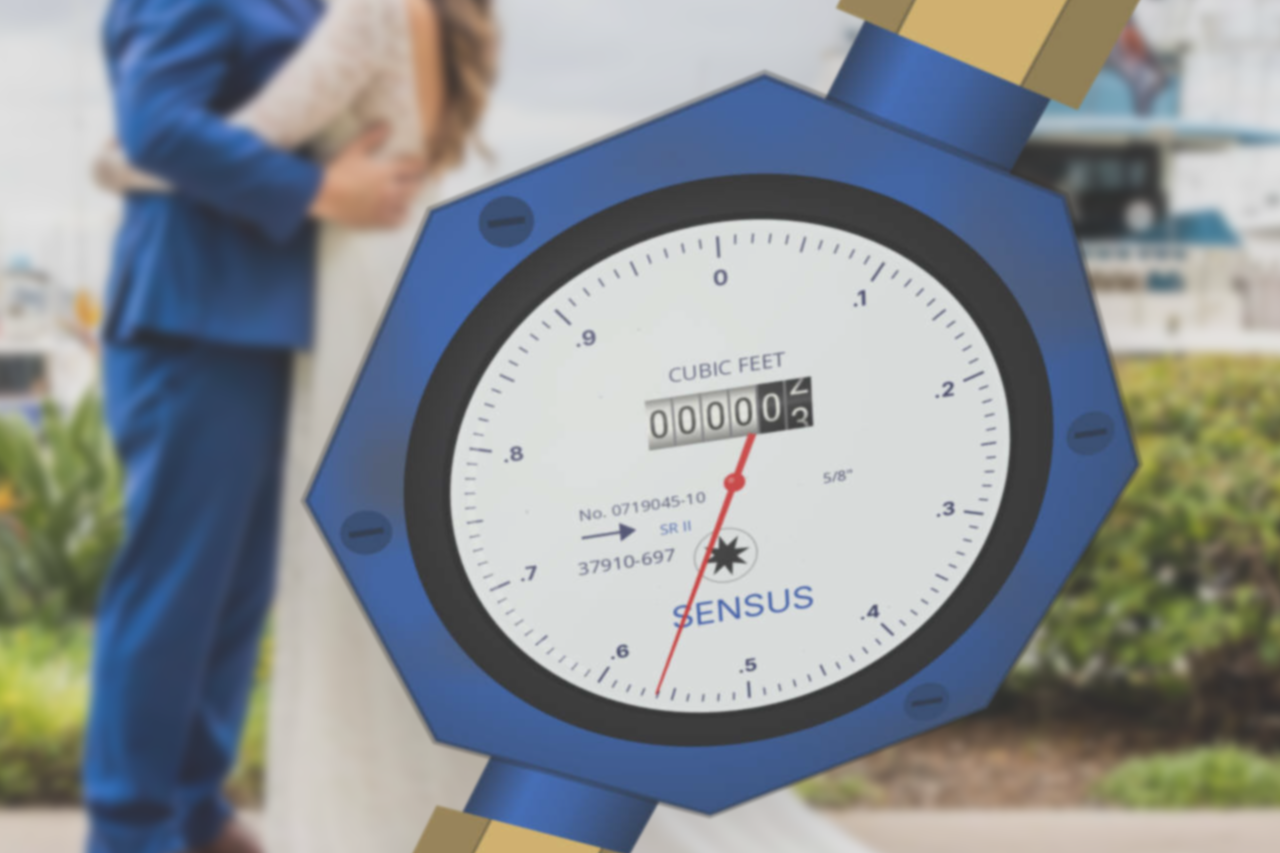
2.56; ft³
